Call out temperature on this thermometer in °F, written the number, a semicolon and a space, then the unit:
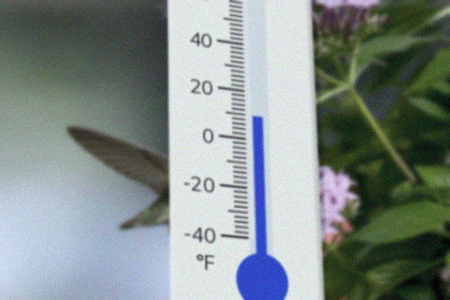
10; °F
